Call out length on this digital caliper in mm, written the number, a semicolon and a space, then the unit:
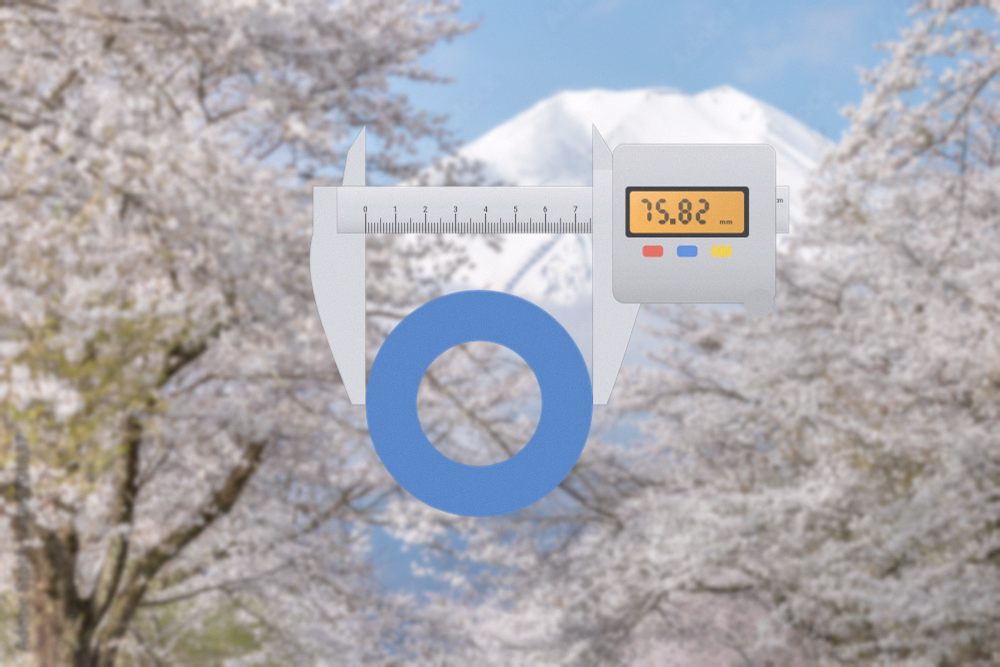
75.82; mm
